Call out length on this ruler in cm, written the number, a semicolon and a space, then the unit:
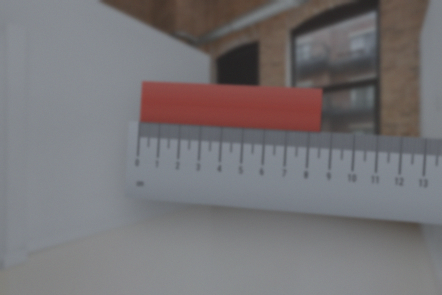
8.5; cm
